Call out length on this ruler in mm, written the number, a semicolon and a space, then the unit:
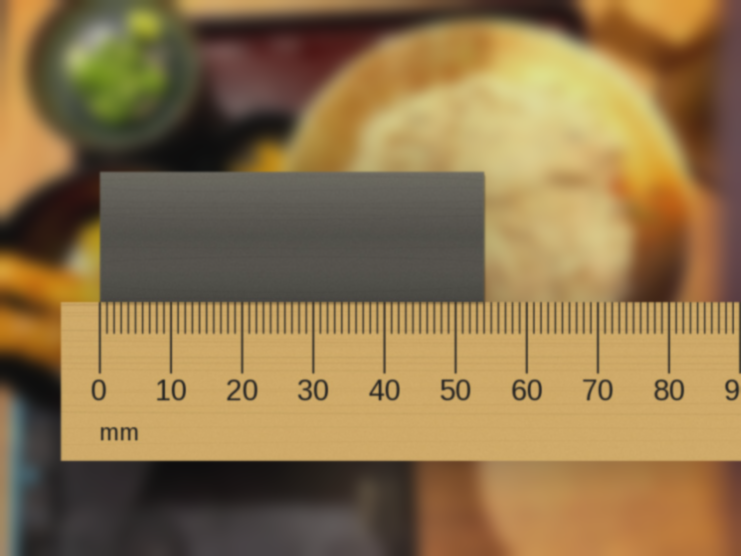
54; mm
